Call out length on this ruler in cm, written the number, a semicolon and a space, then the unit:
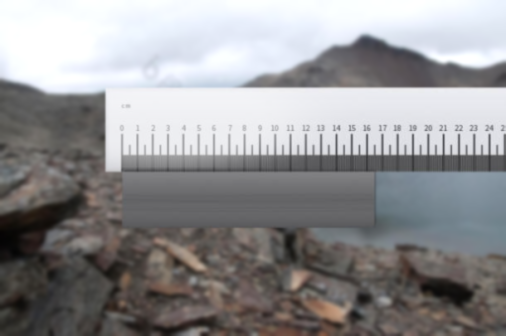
16.5; cm
